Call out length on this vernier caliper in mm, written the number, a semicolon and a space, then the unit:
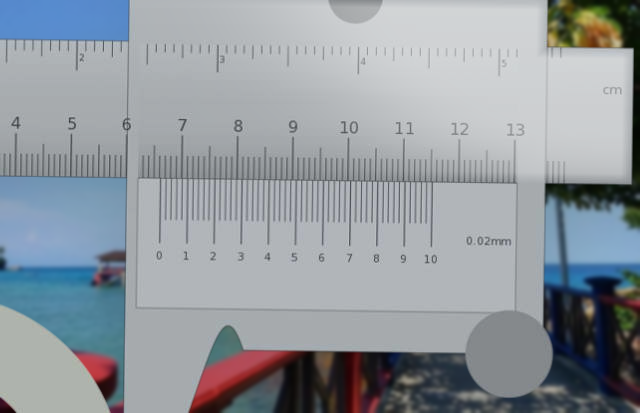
66.2; mm
